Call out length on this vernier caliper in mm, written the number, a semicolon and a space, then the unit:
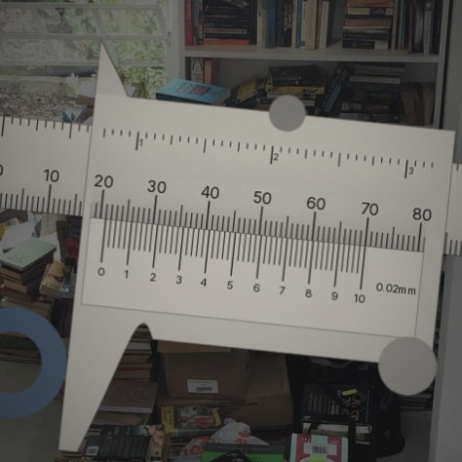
21.0; mm
